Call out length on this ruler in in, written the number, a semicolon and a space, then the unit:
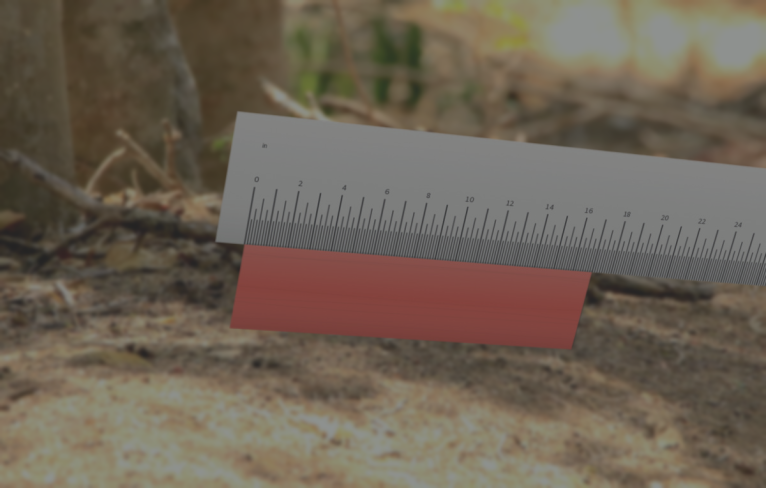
17; in
